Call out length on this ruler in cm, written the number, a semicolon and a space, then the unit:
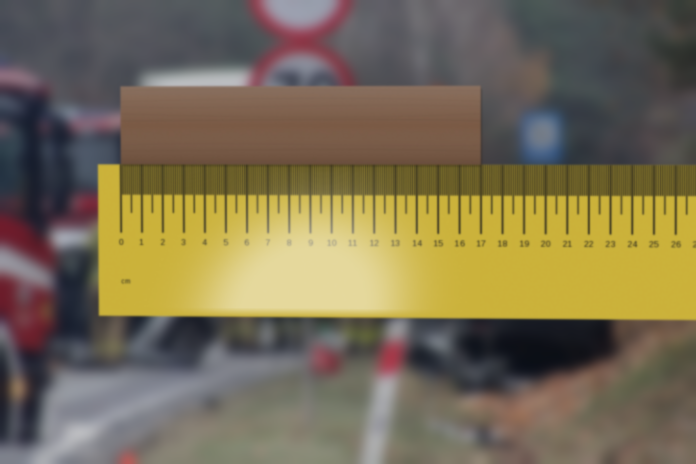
17; cm
